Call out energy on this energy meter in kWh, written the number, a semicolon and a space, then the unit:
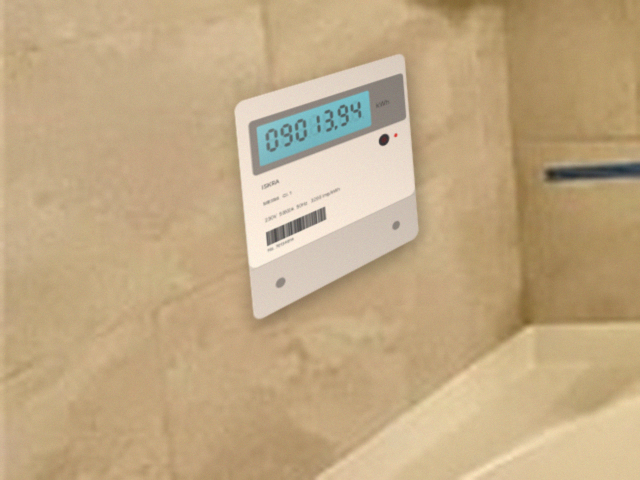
9013.94; kWh
